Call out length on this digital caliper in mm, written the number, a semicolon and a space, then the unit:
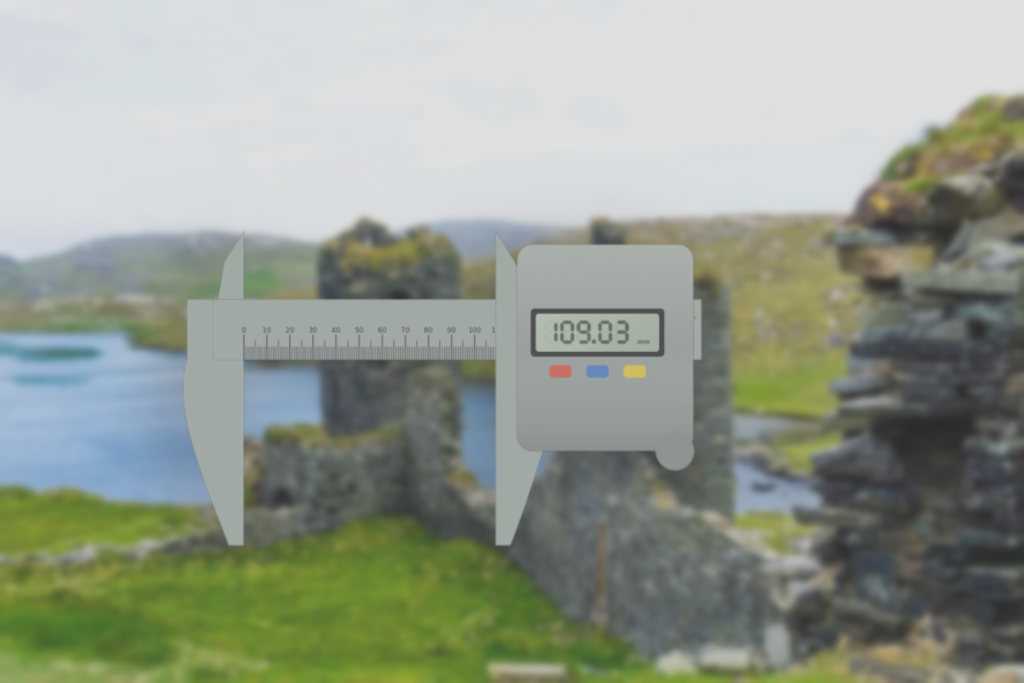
109.03; mm
